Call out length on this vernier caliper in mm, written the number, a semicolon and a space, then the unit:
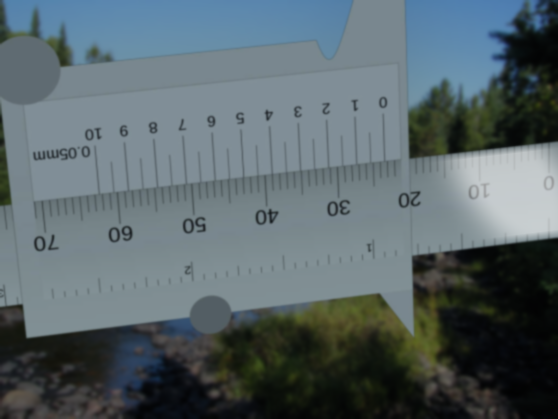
23.4; mm
